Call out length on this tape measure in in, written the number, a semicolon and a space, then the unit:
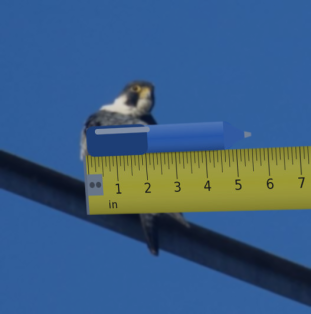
5.5; in
